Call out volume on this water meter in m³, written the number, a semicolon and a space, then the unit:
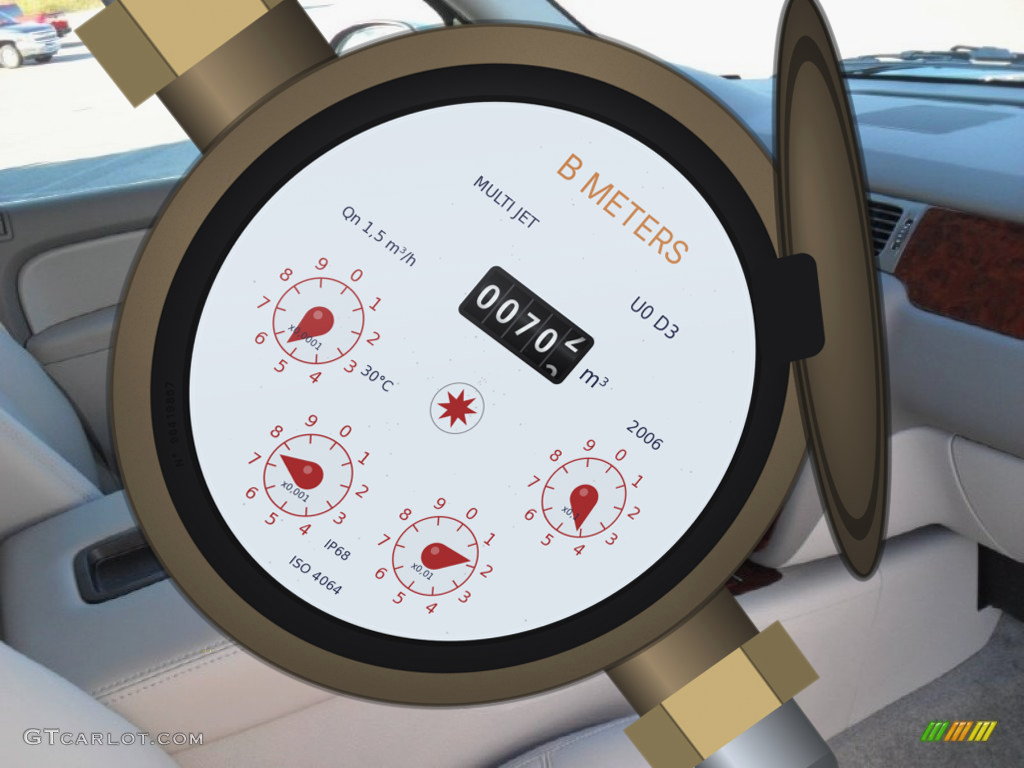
702.4175; m³
